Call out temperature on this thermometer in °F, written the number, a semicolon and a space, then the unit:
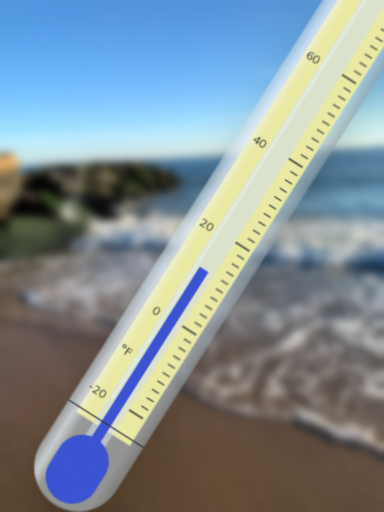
12; °F
